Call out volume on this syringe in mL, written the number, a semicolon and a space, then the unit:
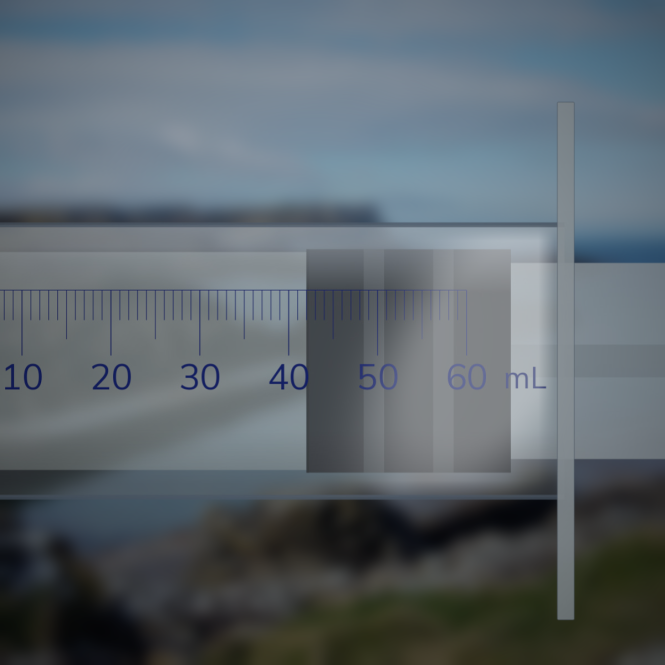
42; mL
